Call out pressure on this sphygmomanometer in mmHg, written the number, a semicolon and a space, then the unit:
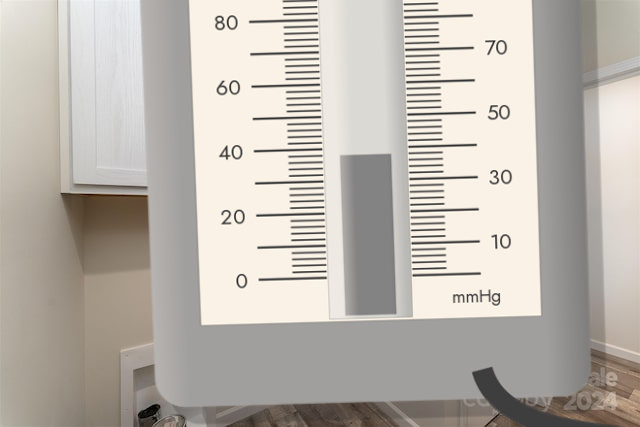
38; mmHg
